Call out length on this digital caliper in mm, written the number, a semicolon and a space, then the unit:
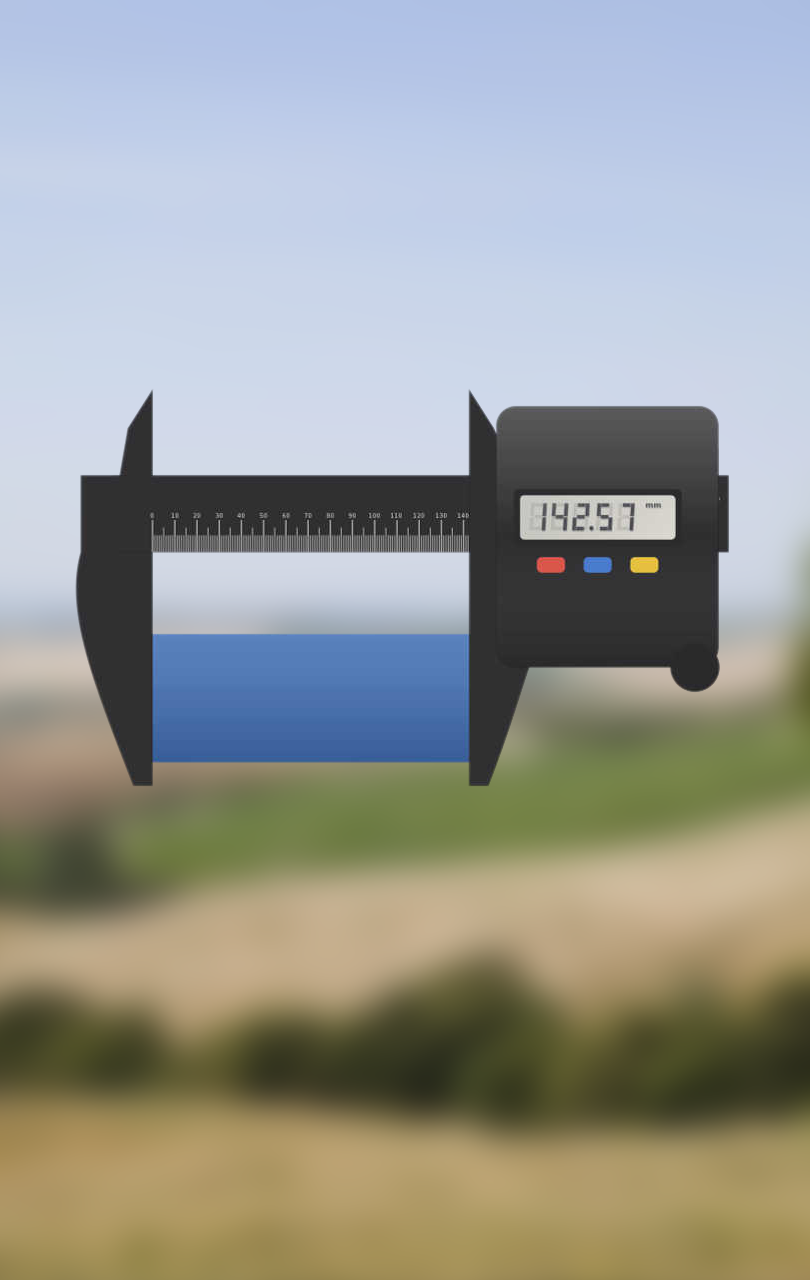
142.57; mm
